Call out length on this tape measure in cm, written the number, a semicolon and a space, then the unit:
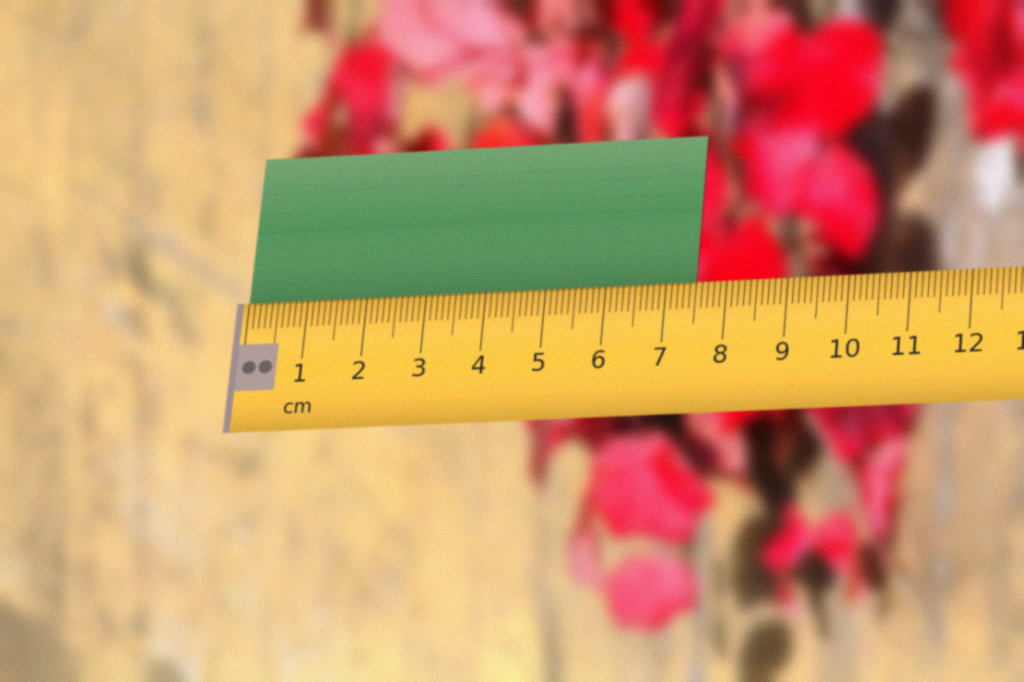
7.5; cm
